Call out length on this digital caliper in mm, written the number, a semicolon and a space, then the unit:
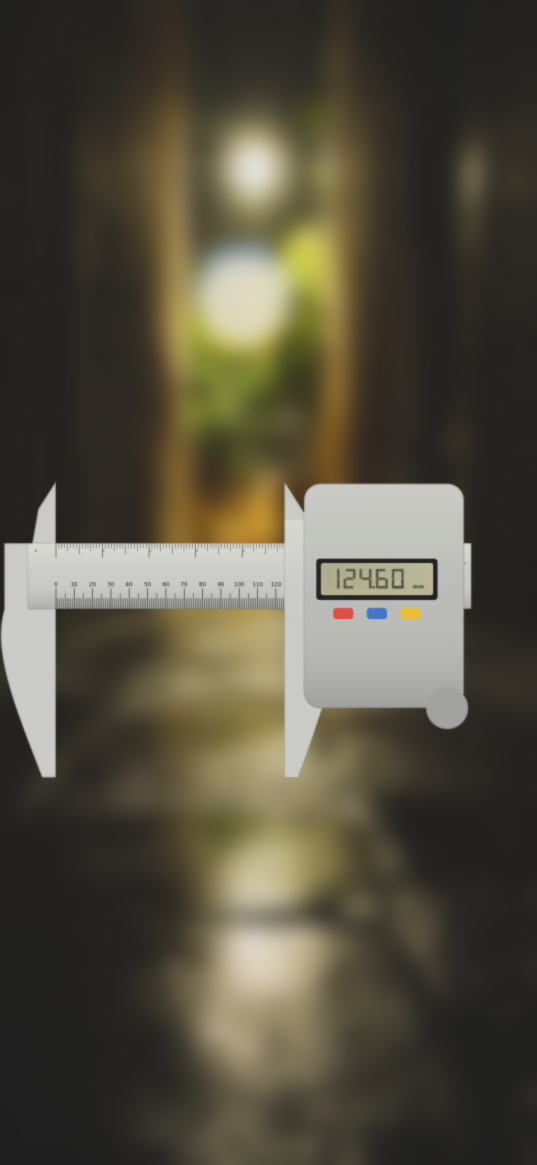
124.60; mm
